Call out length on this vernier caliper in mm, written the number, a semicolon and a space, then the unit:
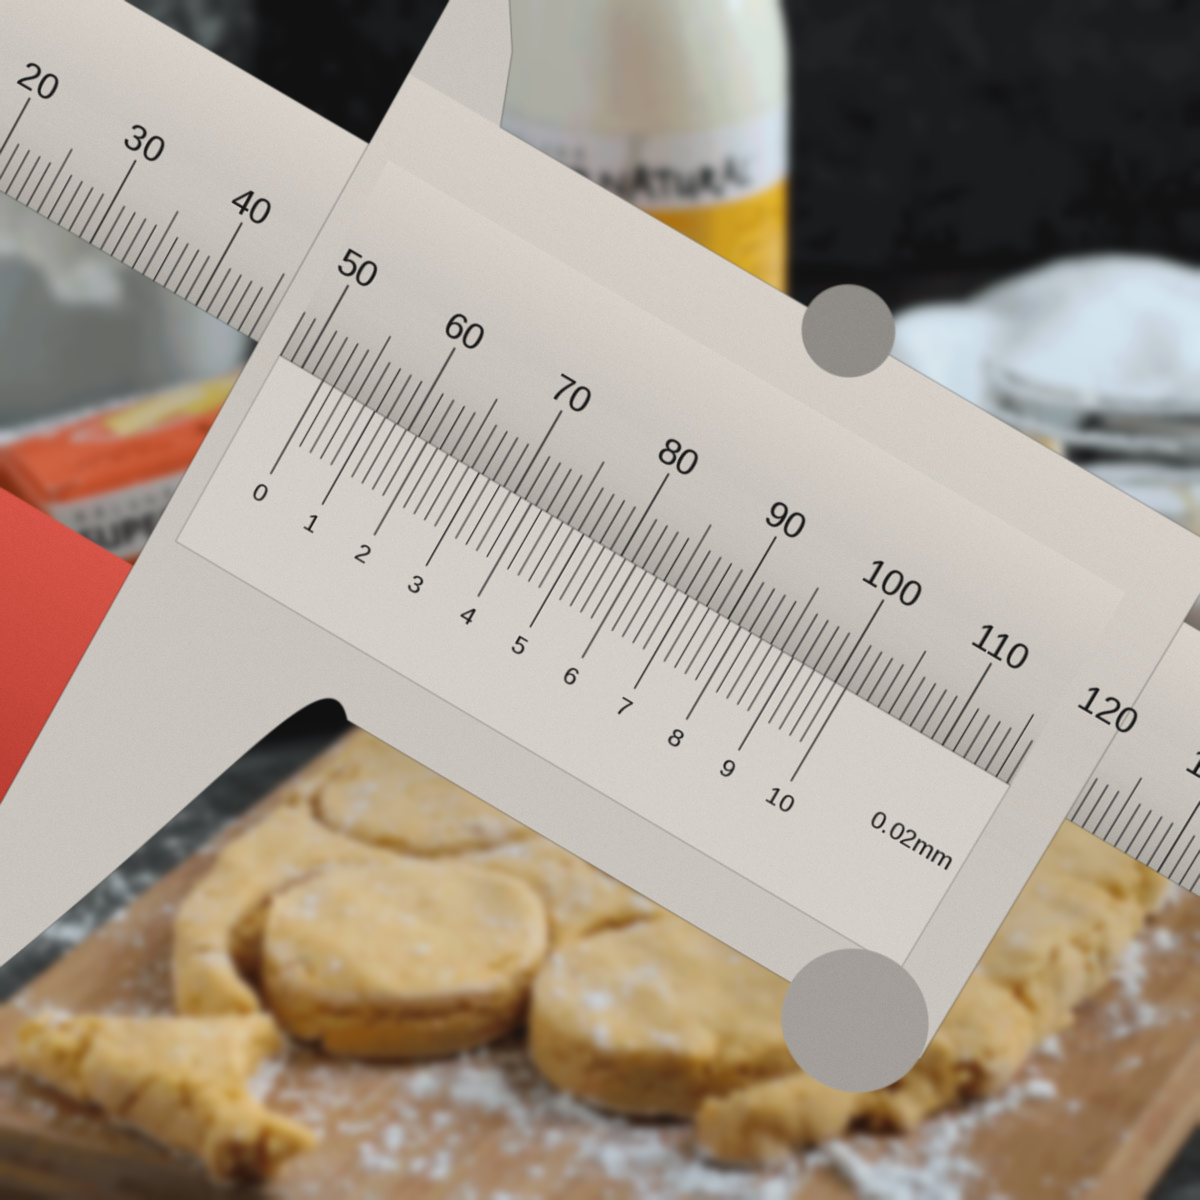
52.0; mm
